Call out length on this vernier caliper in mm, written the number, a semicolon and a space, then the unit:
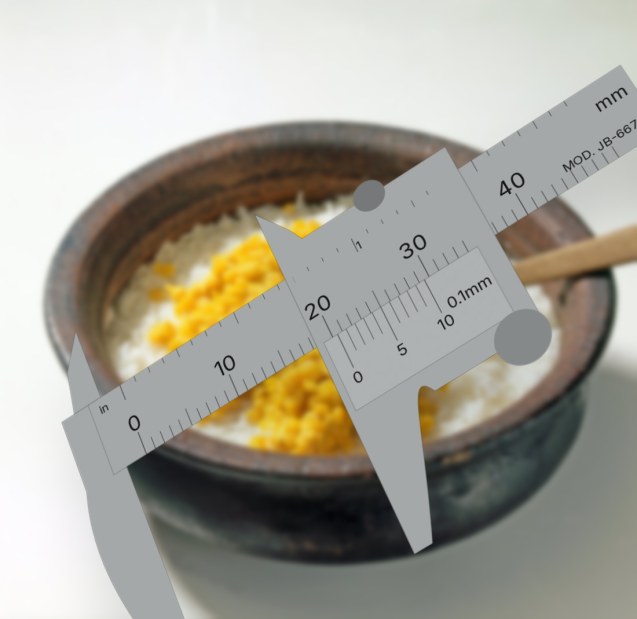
20.5; mm
